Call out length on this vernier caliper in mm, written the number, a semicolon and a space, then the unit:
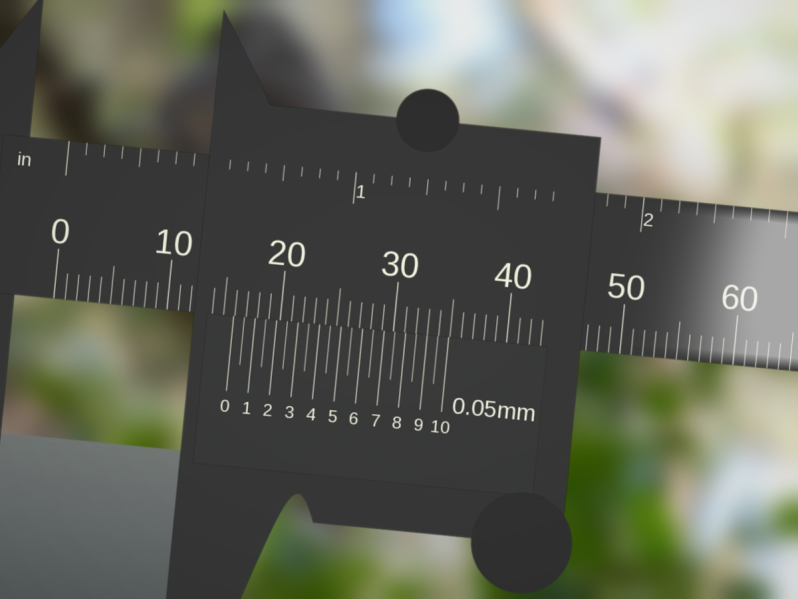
15.9; mm
